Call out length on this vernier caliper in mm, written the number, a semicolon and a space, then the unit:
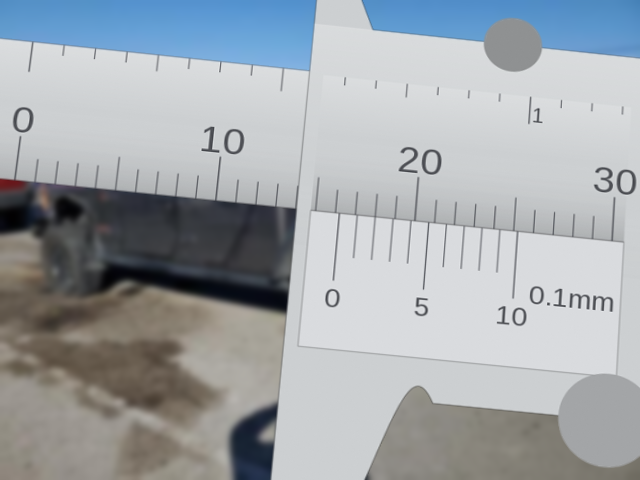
16.2; mm
